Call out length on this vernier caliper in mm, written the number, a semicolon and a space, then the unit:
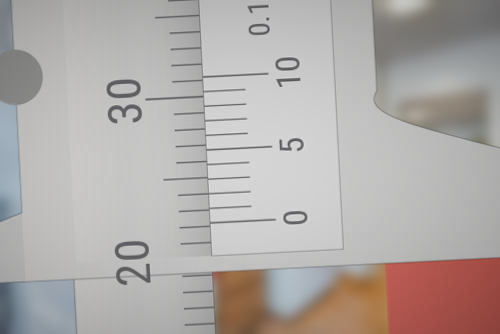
22.2; mm
